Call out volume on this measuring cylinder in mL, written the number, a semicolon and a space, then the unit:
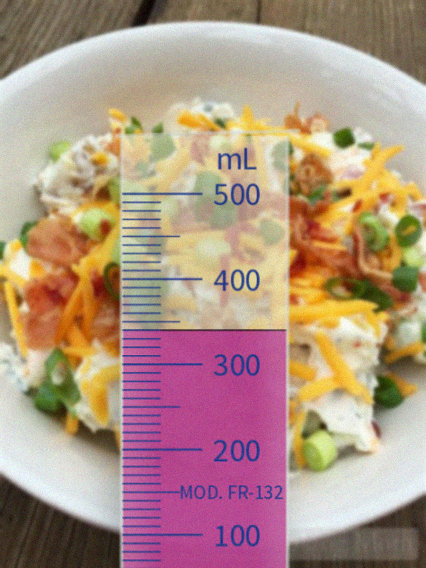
340; mL
